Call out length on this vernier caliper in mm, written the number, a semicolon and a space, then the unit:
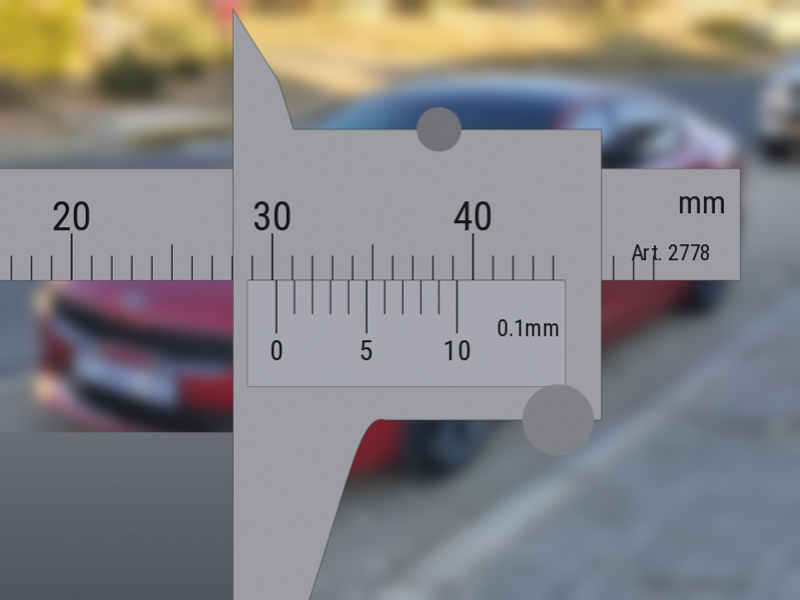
30.2; mm
